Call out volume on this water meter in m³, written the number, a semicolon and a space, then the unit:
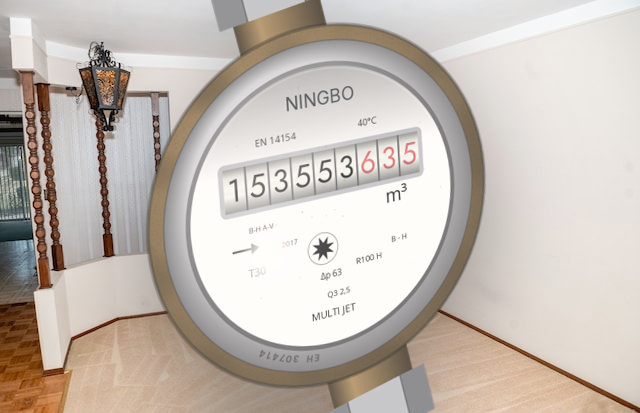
153553.635; m³
